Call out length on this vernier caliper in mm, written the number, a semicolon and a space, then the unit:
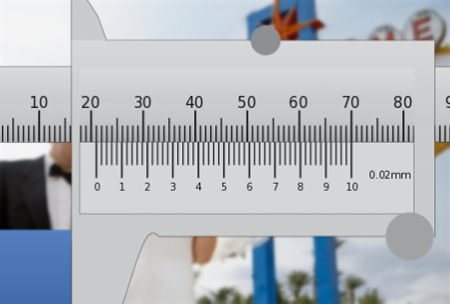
21.0; mm
